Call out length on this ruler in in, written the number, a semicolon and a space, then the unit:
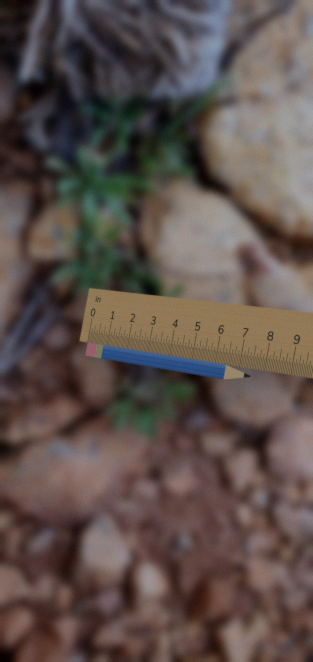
7.5; in
